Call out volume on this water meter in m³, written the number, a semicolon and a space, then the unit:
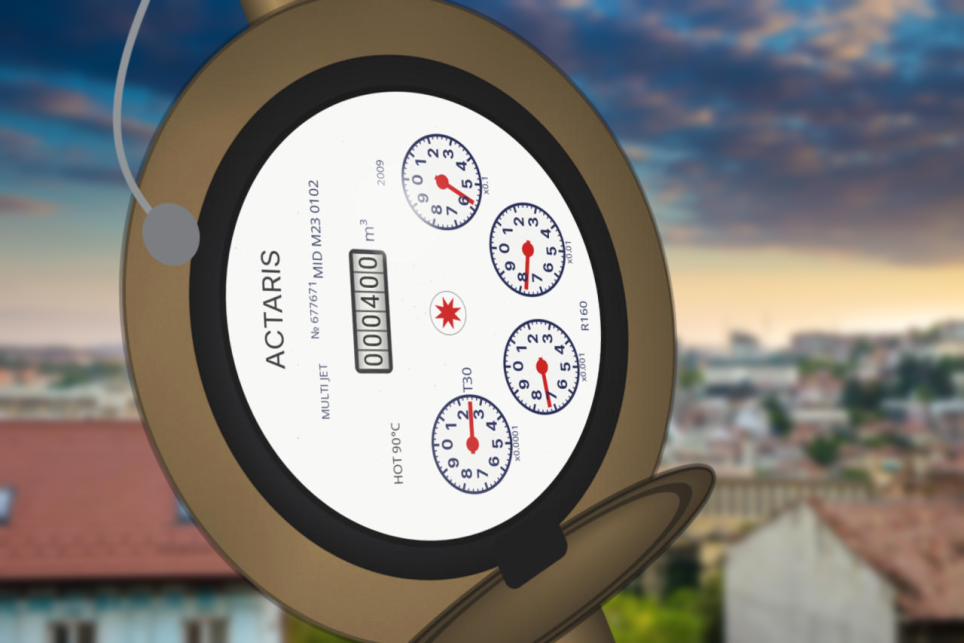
400.5772; m³
